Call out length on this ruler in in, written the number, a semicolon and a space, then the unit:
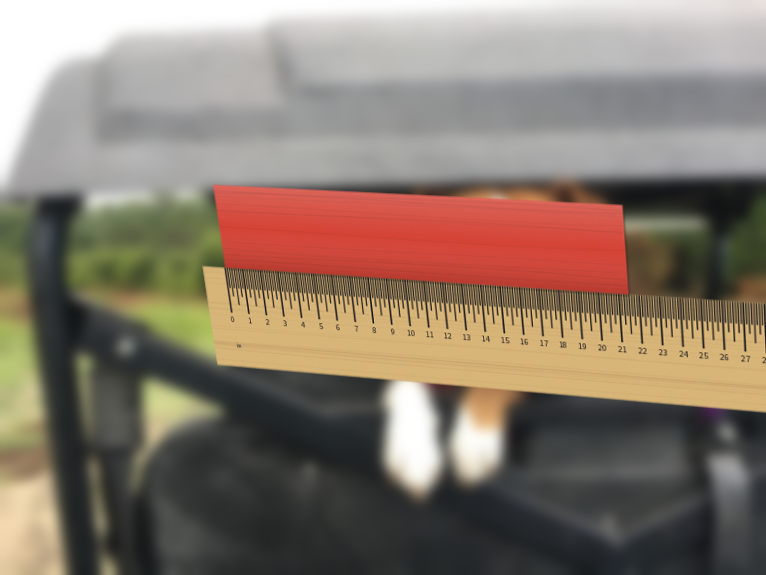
21.5; in
